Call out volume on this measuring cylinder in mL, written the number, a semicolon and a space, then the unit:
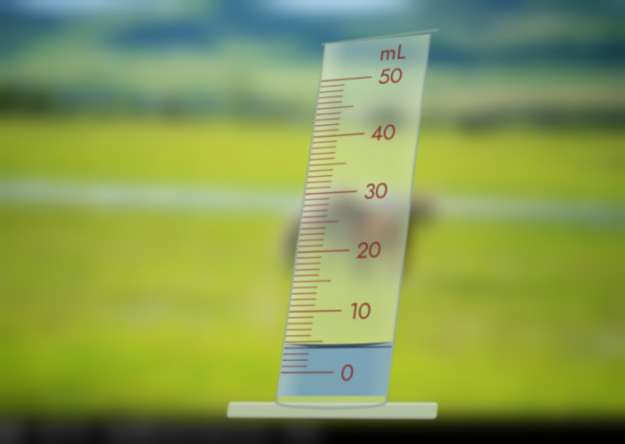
4; mL
